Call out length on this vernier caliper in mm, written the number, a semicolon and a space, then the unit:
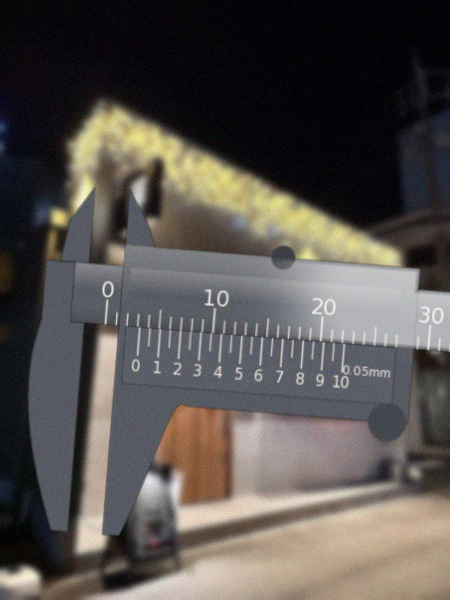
3.2; mm
